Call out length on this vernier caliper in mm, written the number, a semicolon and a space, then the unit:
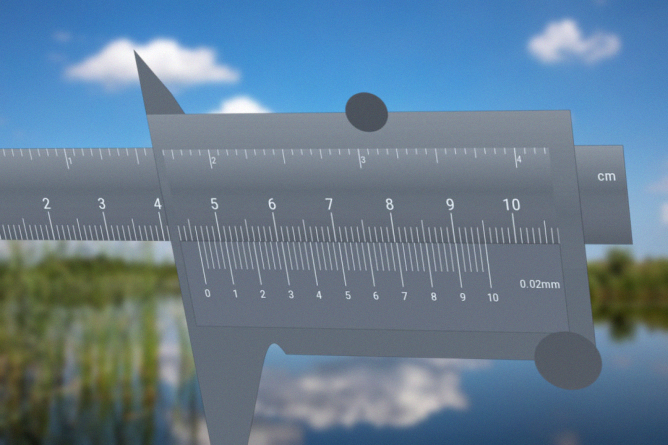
46.0; mm
